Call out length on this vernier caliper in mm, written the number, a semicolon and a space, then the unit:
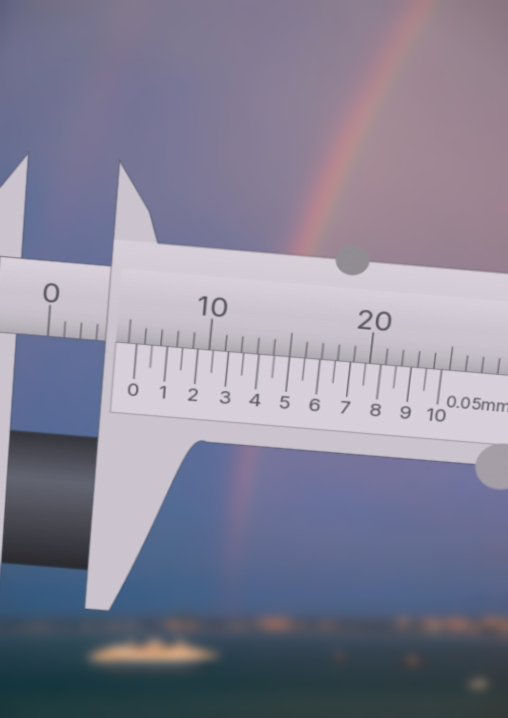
5.5; mm
